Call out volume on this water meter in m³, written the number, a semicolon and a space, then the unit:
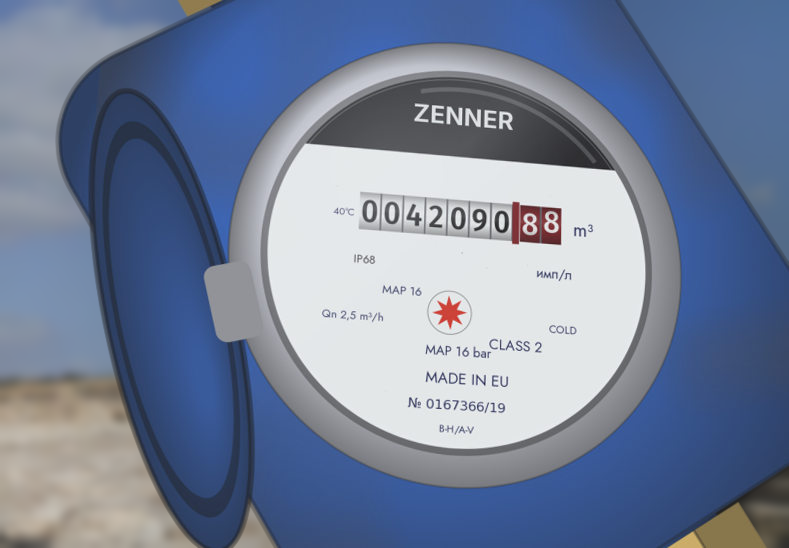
42090.88; m³
